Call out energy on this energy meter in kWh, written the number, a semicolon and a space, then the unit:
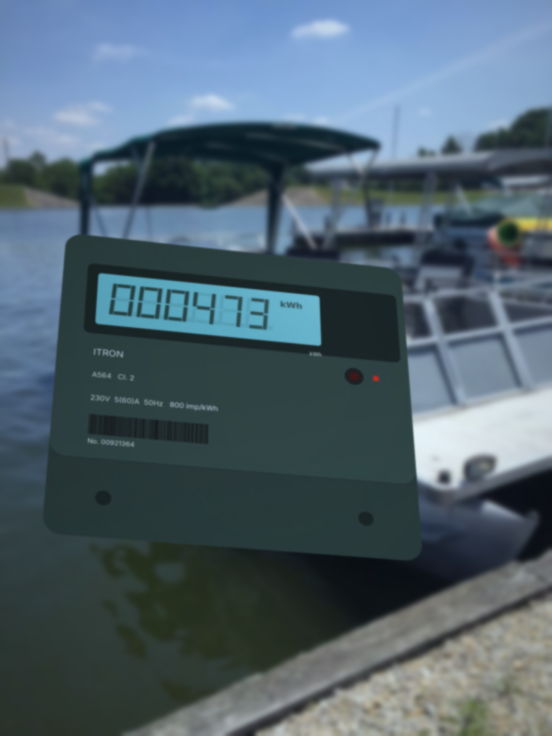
473; kWh
